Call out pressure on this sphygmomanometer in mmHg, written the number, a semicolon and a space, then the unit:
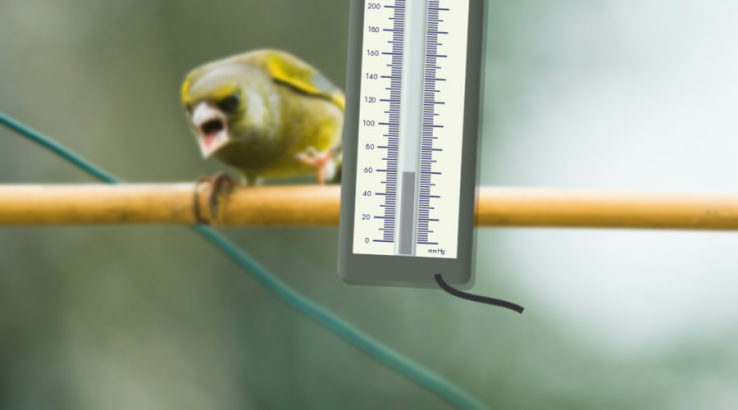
60; mmHg
